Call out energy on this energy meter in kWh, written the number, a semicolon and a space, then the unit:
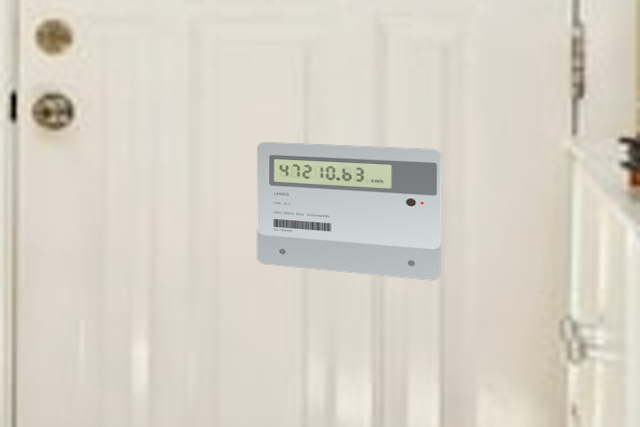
47210.63; kWh
